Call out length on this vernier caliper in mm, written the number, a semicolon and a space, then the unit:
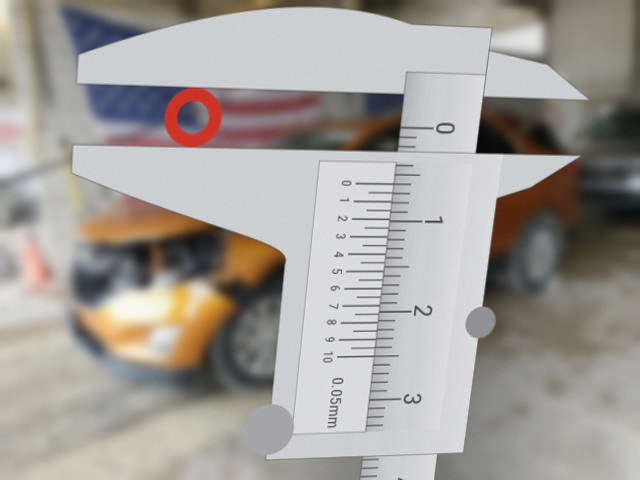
6.0; mm
